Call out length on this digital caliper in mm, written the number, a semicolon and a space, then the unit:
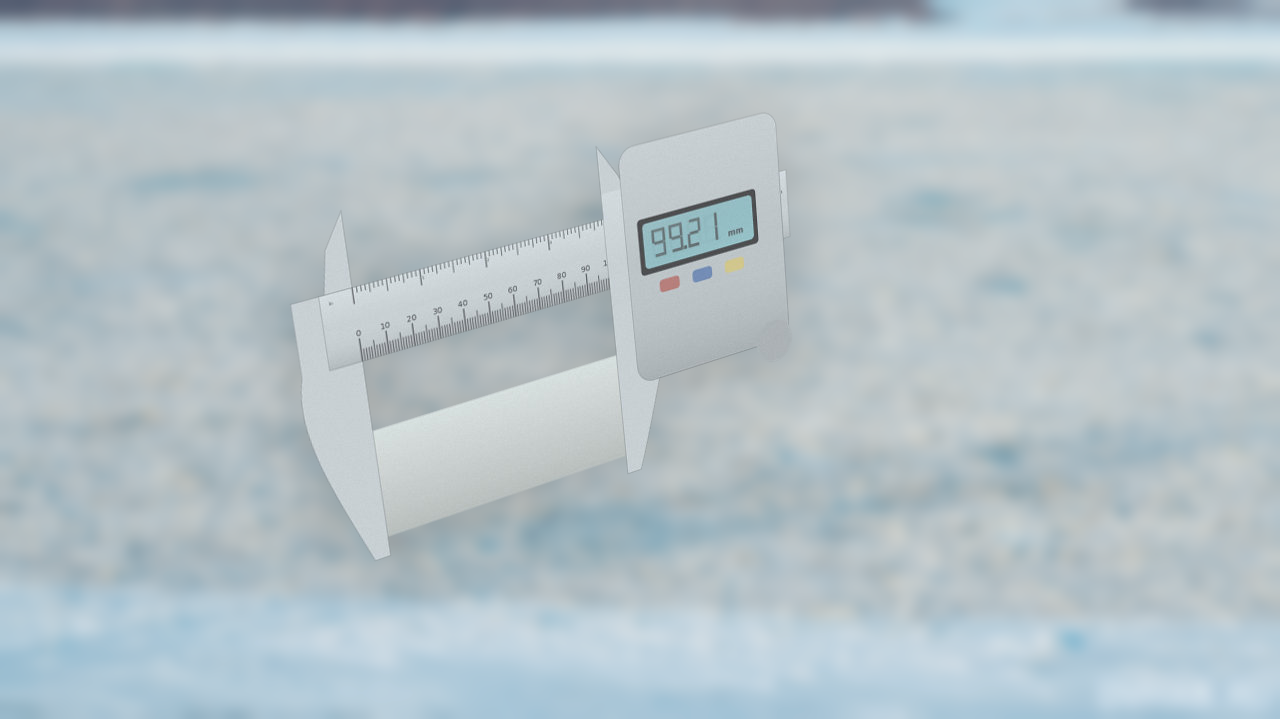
99.21; mm
